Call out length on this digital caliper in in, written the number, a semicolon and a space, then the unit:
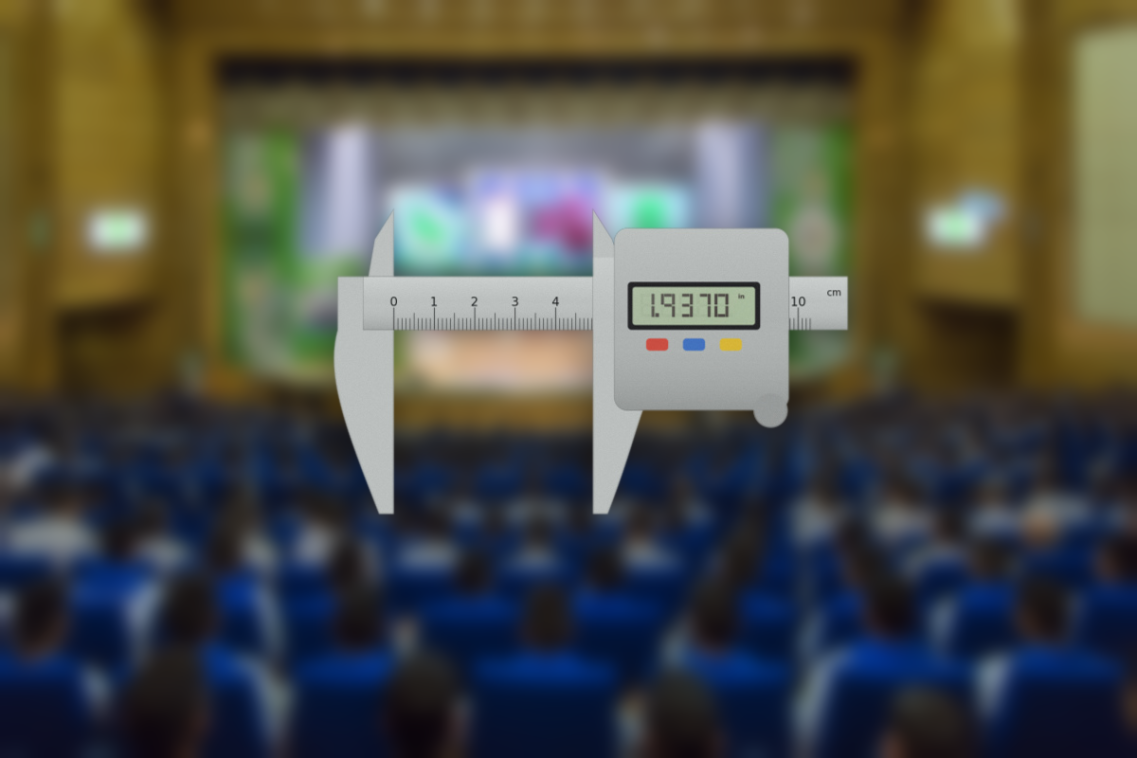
1.9370; in
